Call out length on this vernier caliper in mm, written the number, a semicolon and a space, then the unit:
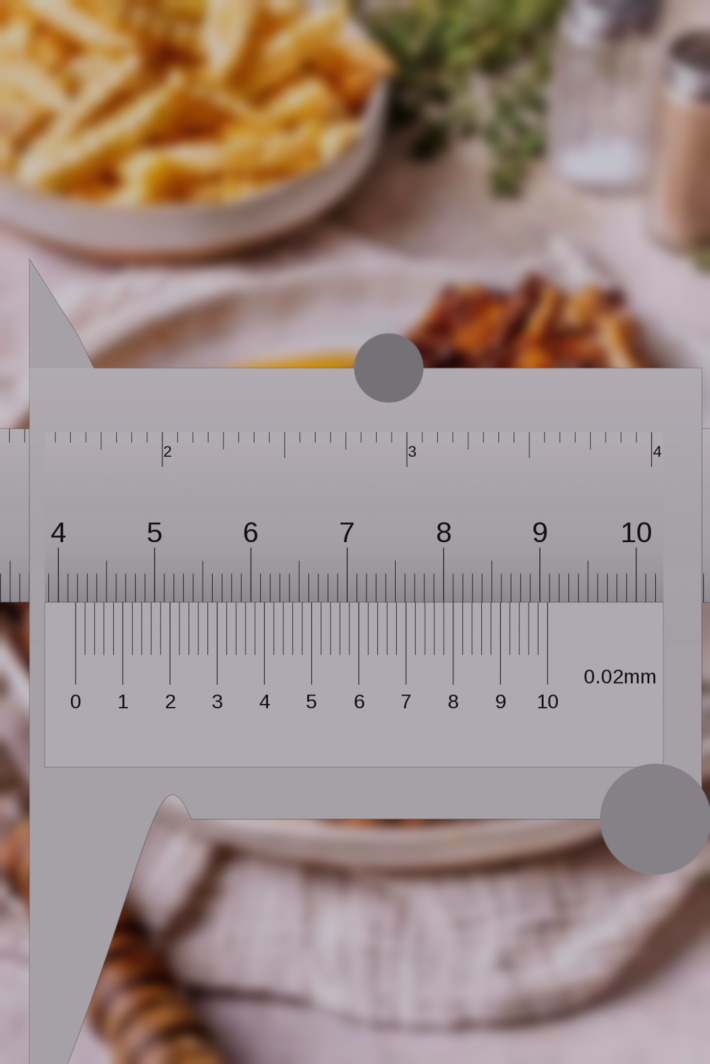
41.8; mm
